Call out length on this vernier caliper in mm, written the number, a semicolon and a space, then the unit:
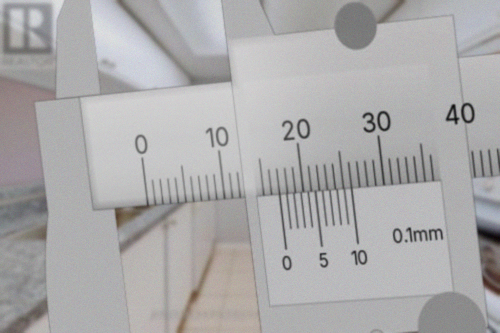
17.0; mm
